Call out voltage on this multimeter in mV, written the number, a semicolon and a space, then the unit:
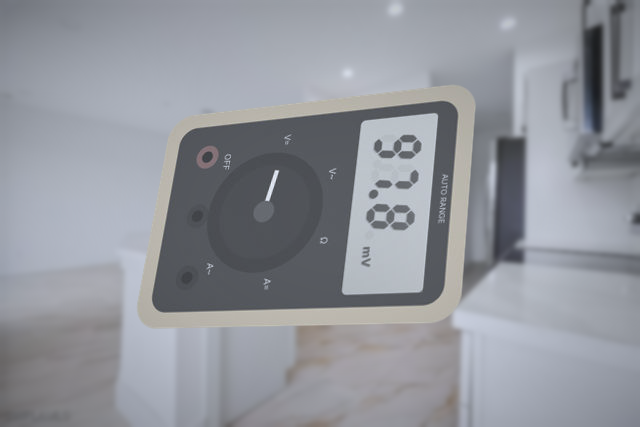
97.8; mV
